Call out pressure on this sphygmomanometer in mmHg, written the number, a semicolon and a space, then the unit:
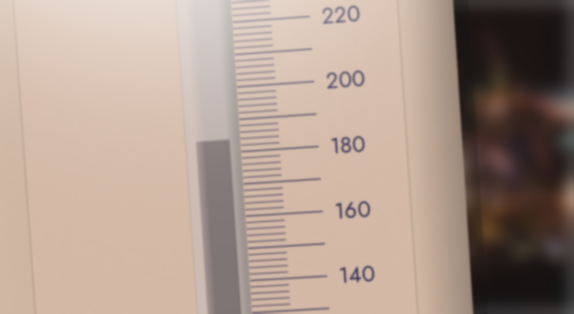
184; mmHg
